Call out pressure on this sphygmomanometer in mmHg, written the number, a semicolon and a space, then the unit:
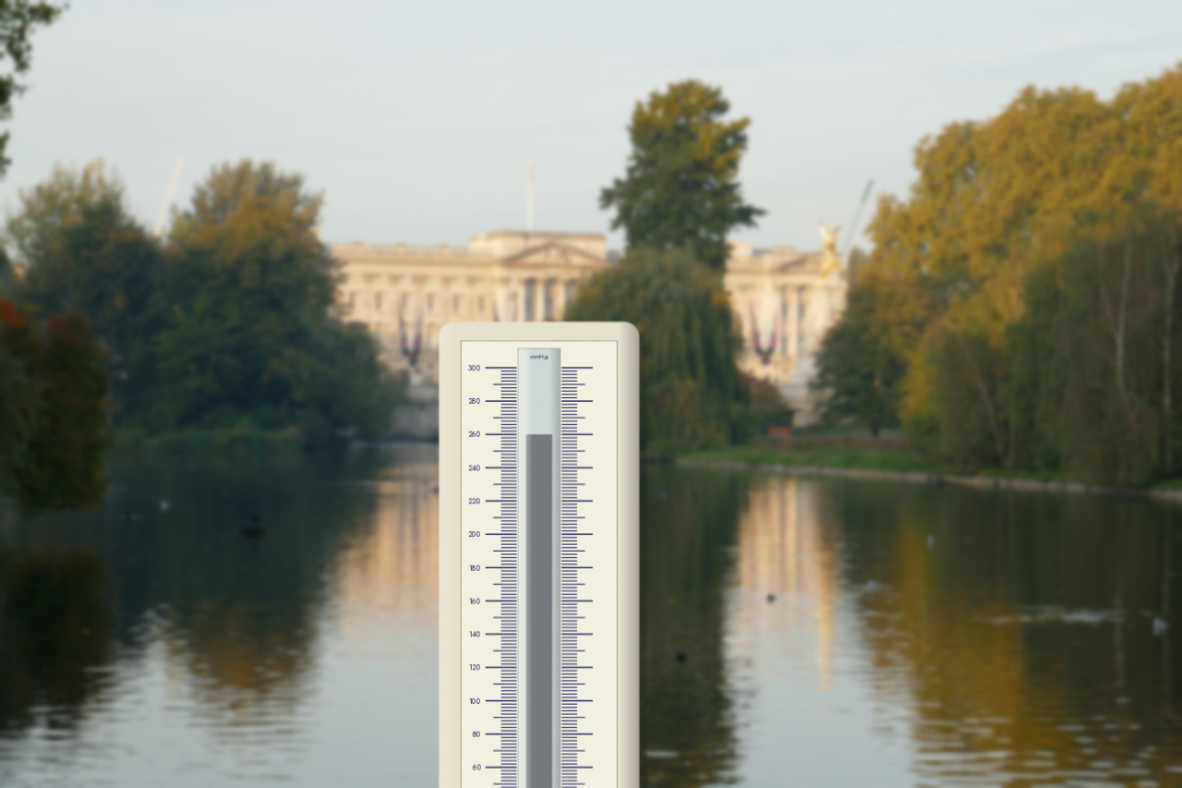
260; mmHg
